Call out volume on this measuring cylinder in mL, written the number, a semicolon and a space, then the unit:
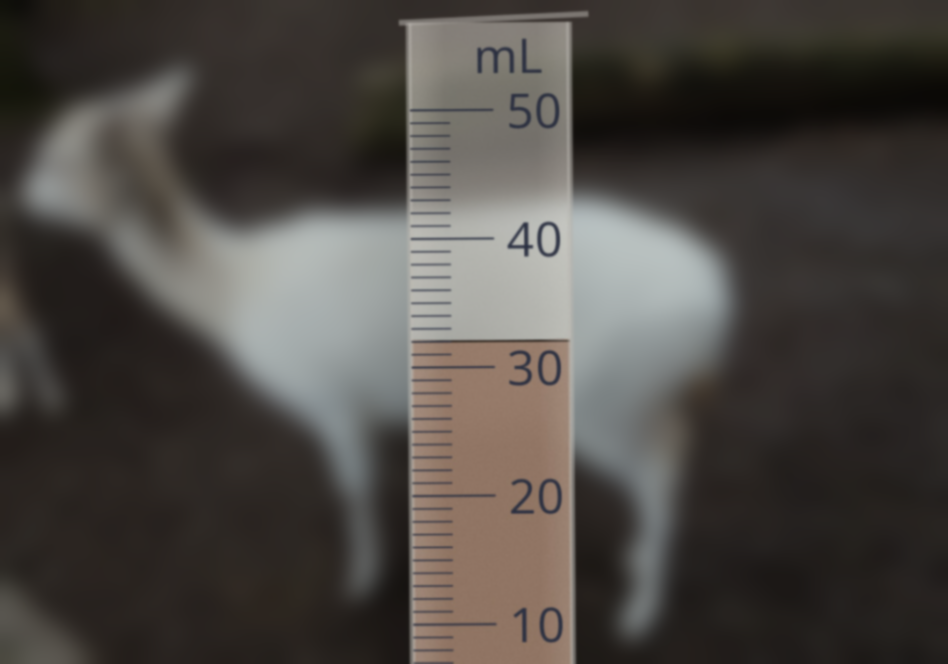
32; mL
